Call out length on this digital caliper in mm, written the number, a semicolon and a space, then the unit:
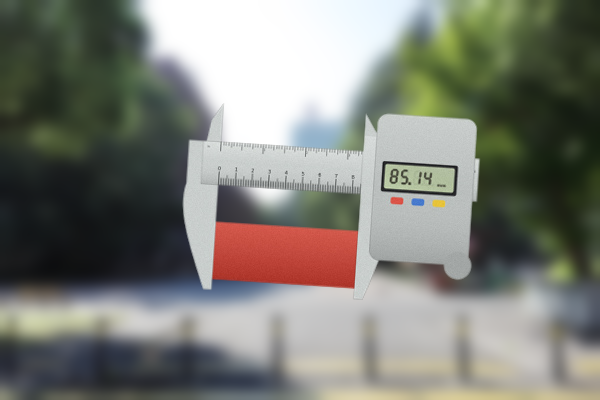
85.14; mm
